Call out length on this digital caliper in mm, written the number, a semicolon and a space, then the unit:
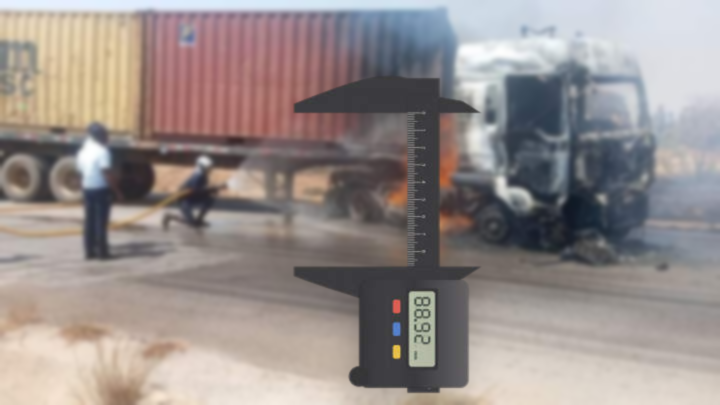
88.92; mm
